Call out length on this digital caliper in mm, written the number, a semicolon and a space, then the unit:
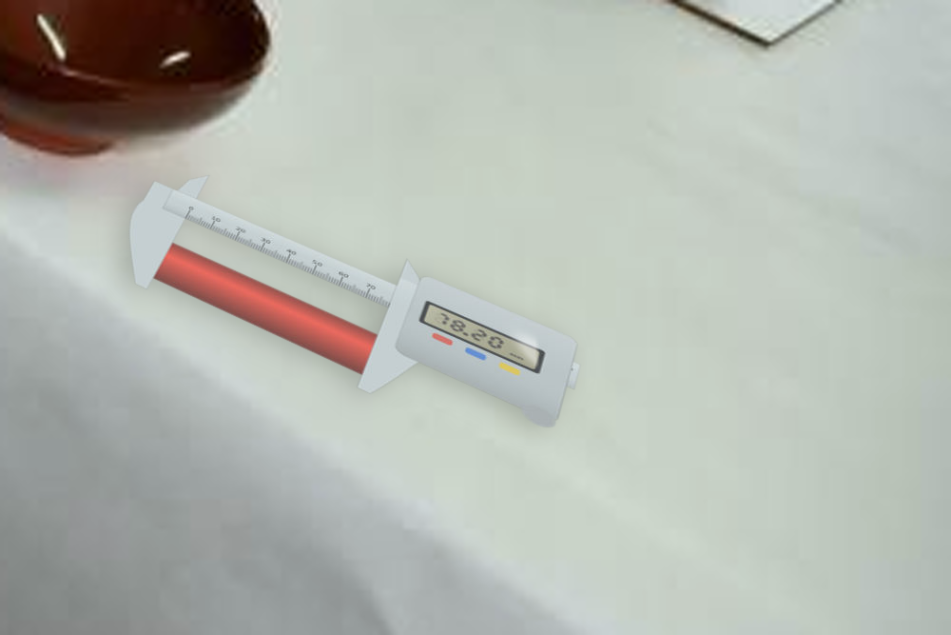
78.20; mm
